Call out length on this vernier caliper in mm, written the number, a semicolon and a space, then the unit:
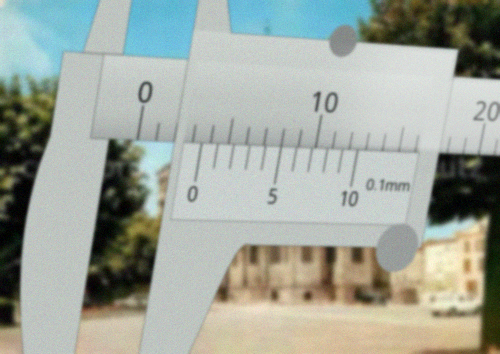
3.5; mm
